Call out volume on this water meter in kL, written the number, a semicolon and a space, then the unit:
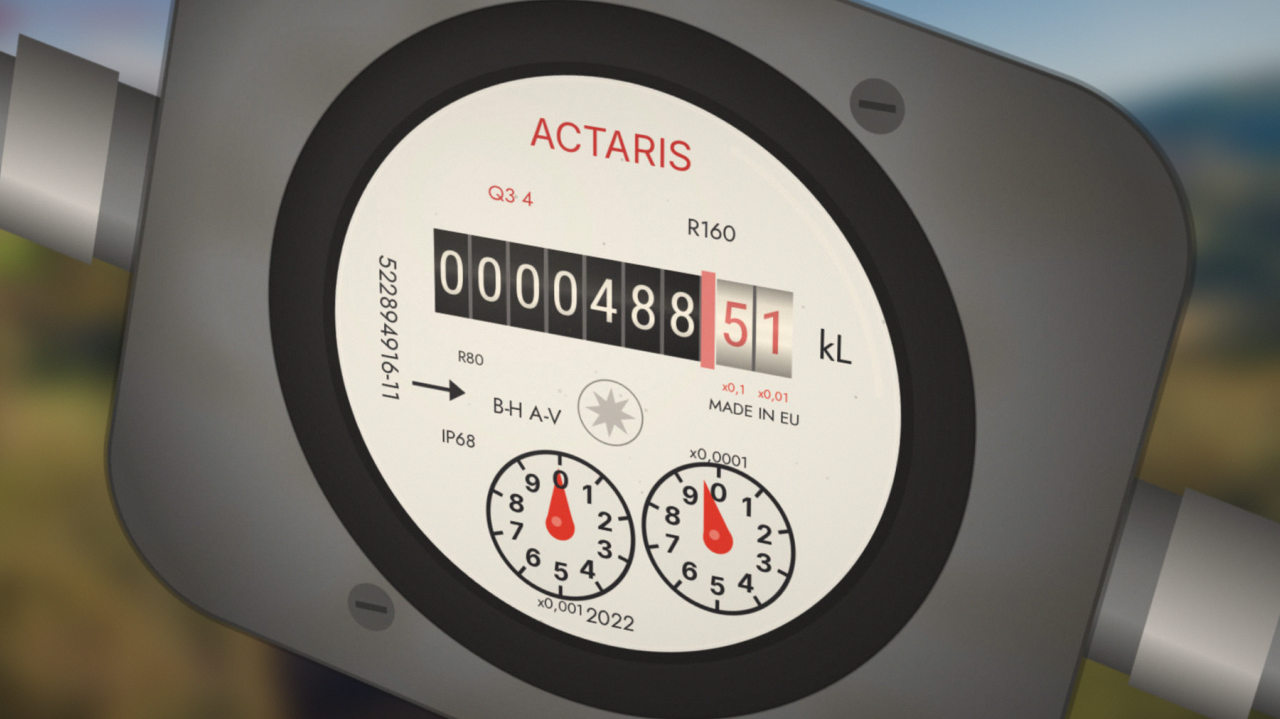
488.5099; kL
